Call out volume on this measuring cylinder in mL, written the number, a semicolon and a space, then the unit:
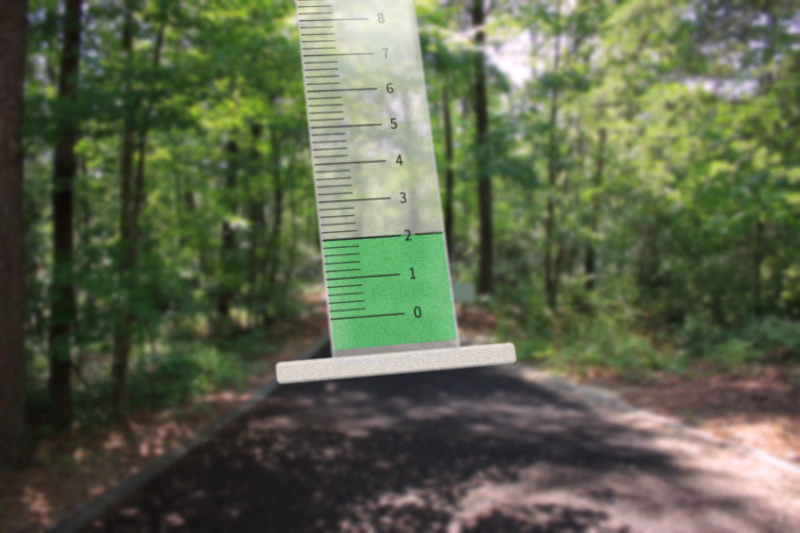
2; mL
